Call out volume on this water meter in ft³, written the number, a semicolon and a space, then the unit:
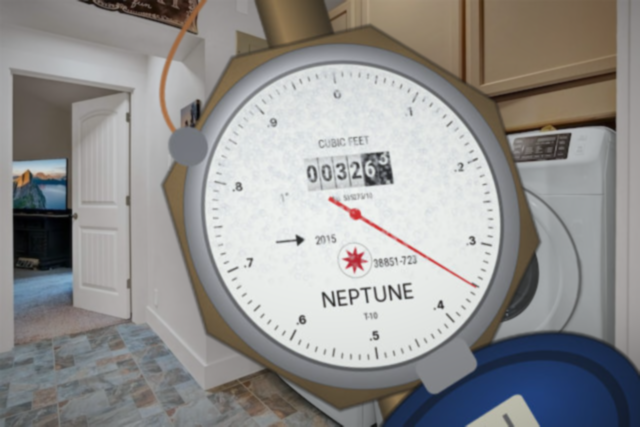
3263.35; ft³
